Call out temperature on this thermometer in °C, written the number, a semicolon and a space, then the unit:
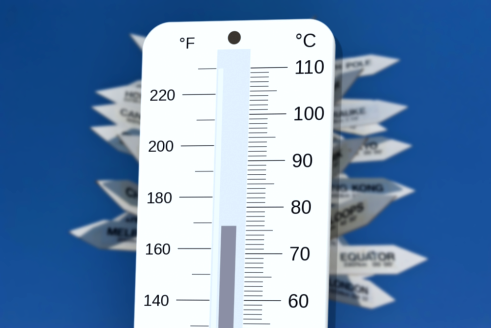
76; °C
